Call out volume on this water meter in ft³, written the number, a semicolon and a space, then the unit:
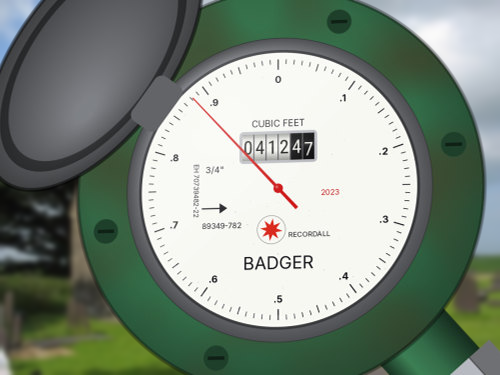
41246.88; ft³
